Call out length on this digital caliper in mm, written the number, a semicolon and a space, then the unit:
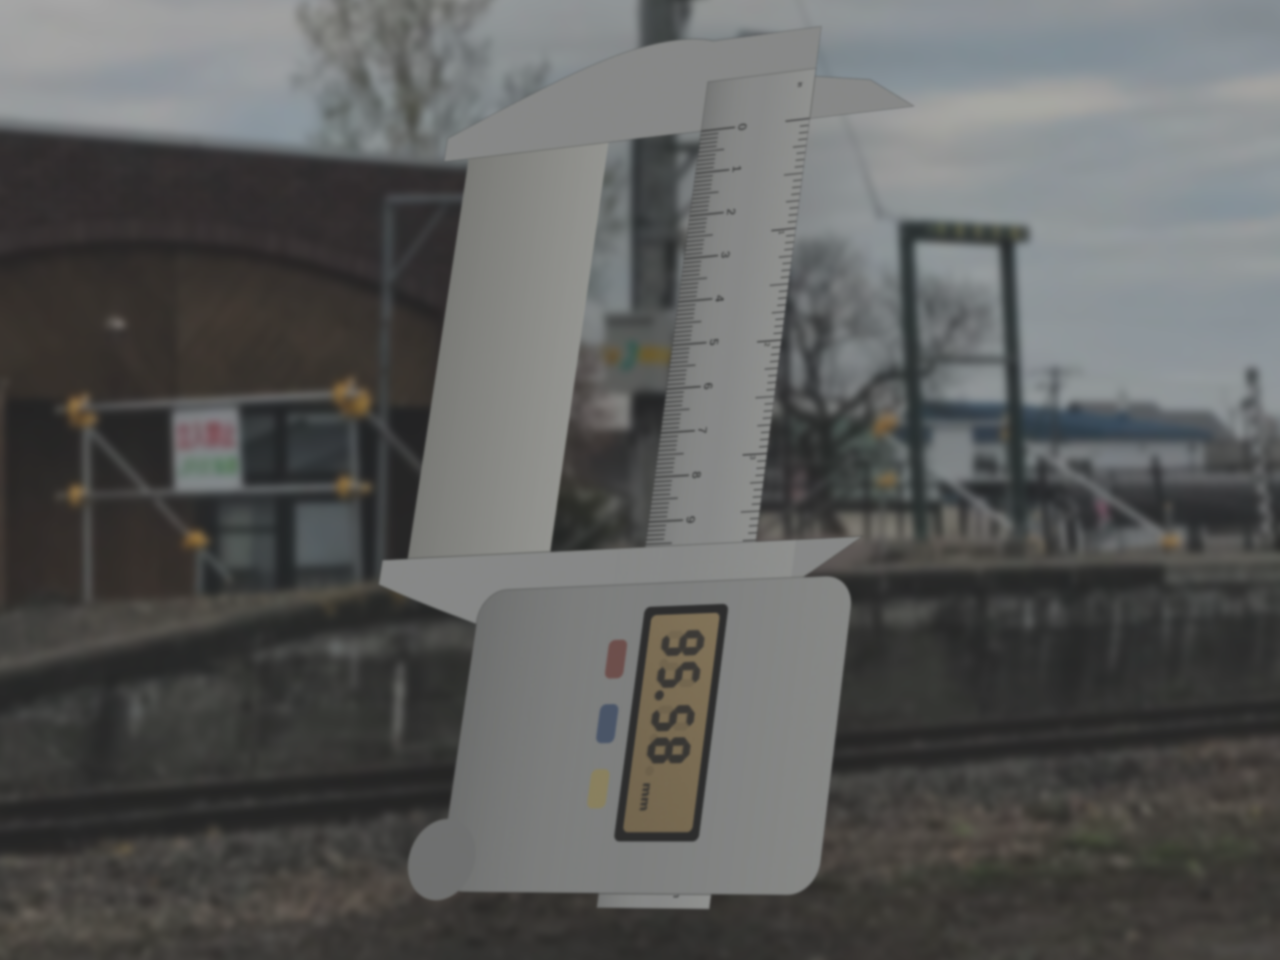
95.58; mm
